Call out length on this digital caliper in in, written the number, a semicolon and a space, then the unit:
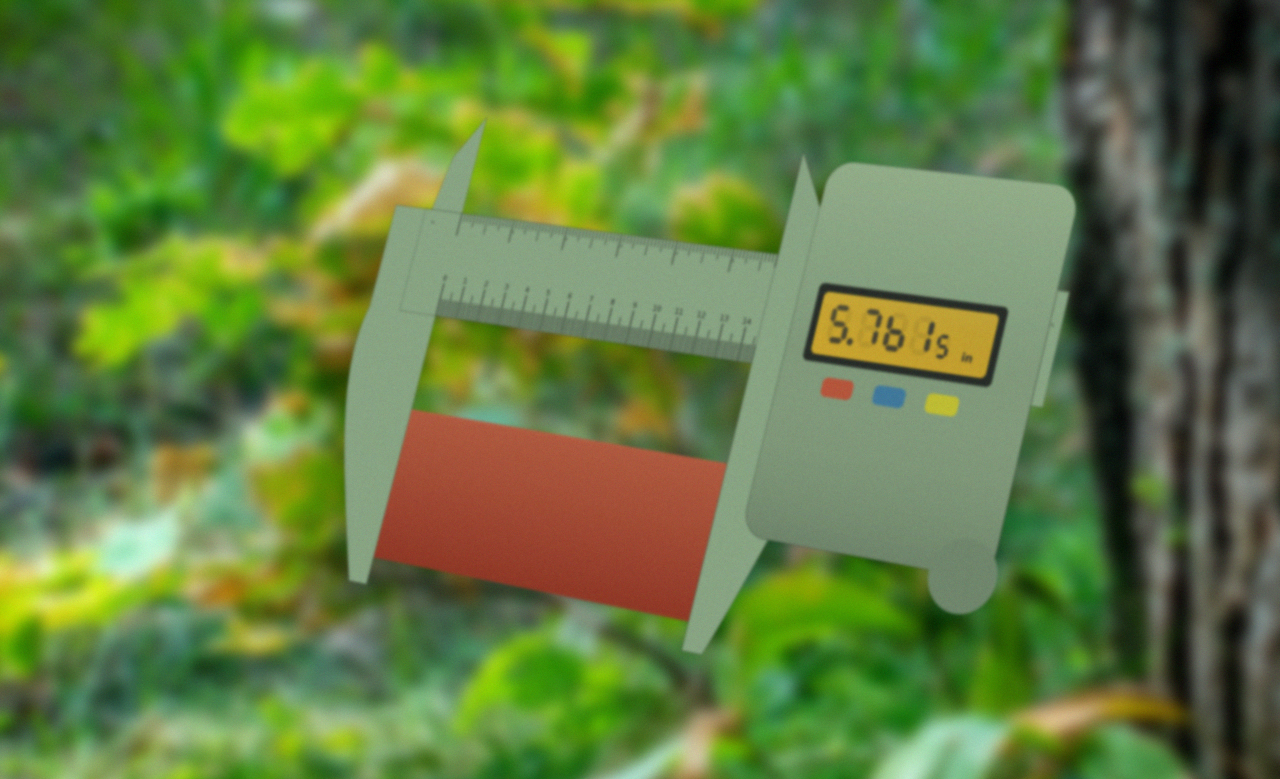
5.7615; in
